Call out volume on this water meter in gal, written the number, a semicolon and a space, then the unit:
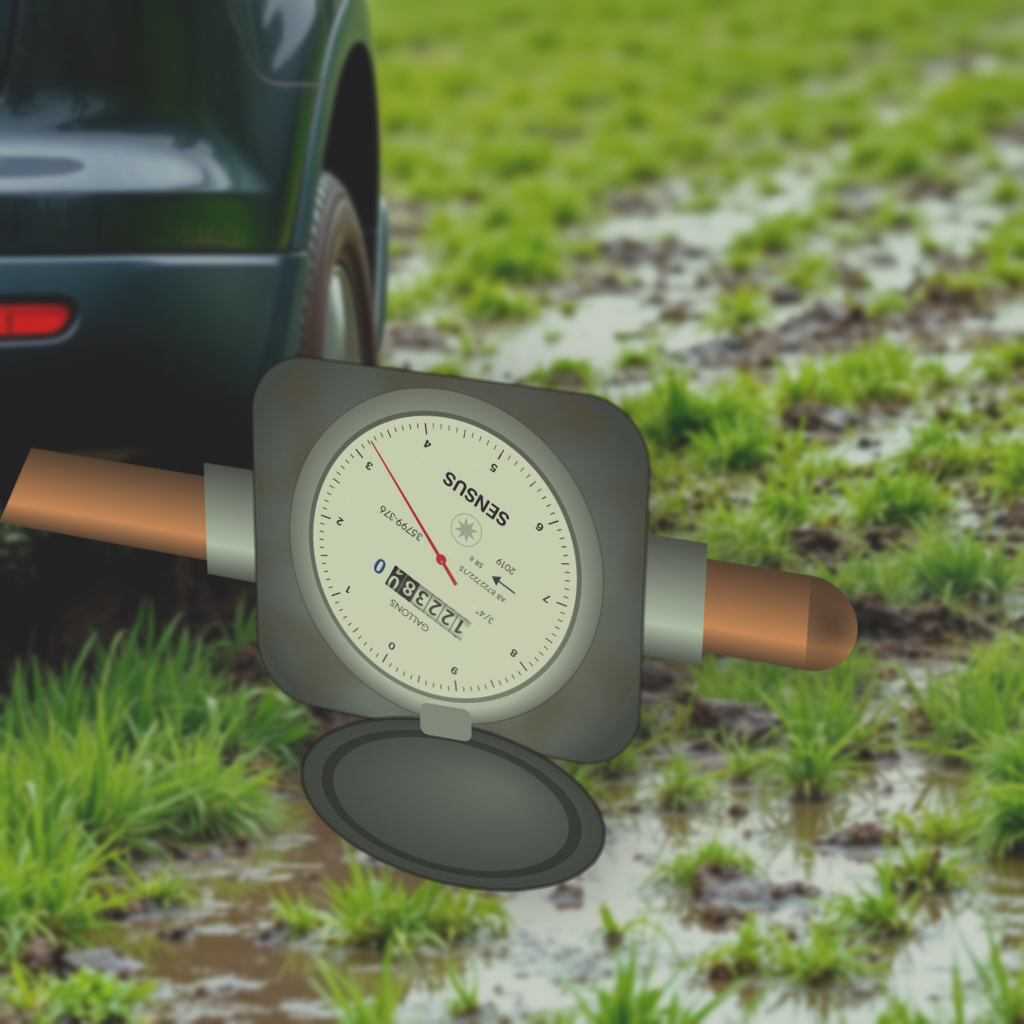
1223803.2; gal
